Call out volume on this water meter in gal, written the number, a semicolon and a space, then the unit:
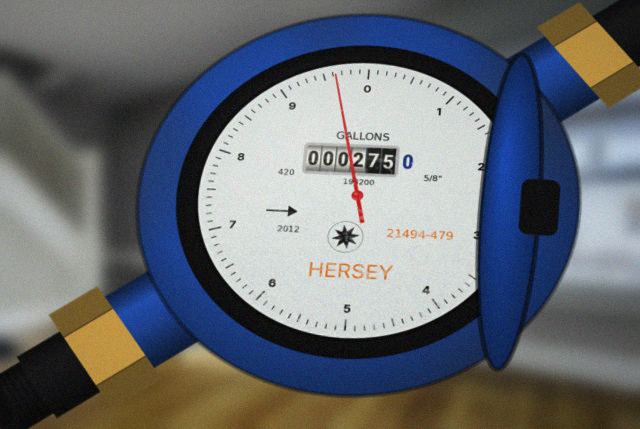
2749.6; gal
